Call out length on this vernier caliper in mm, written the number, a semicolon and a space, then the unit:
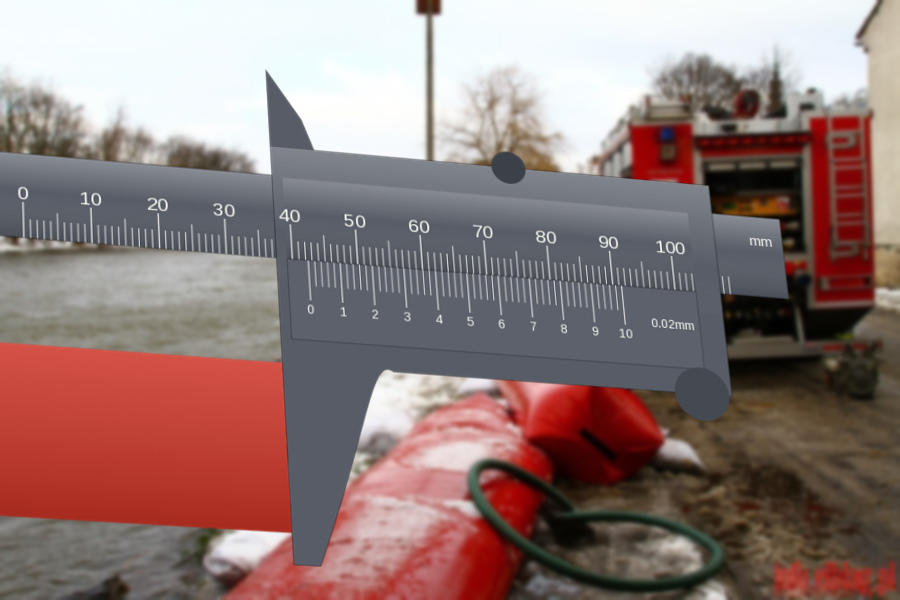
42.4; mm
